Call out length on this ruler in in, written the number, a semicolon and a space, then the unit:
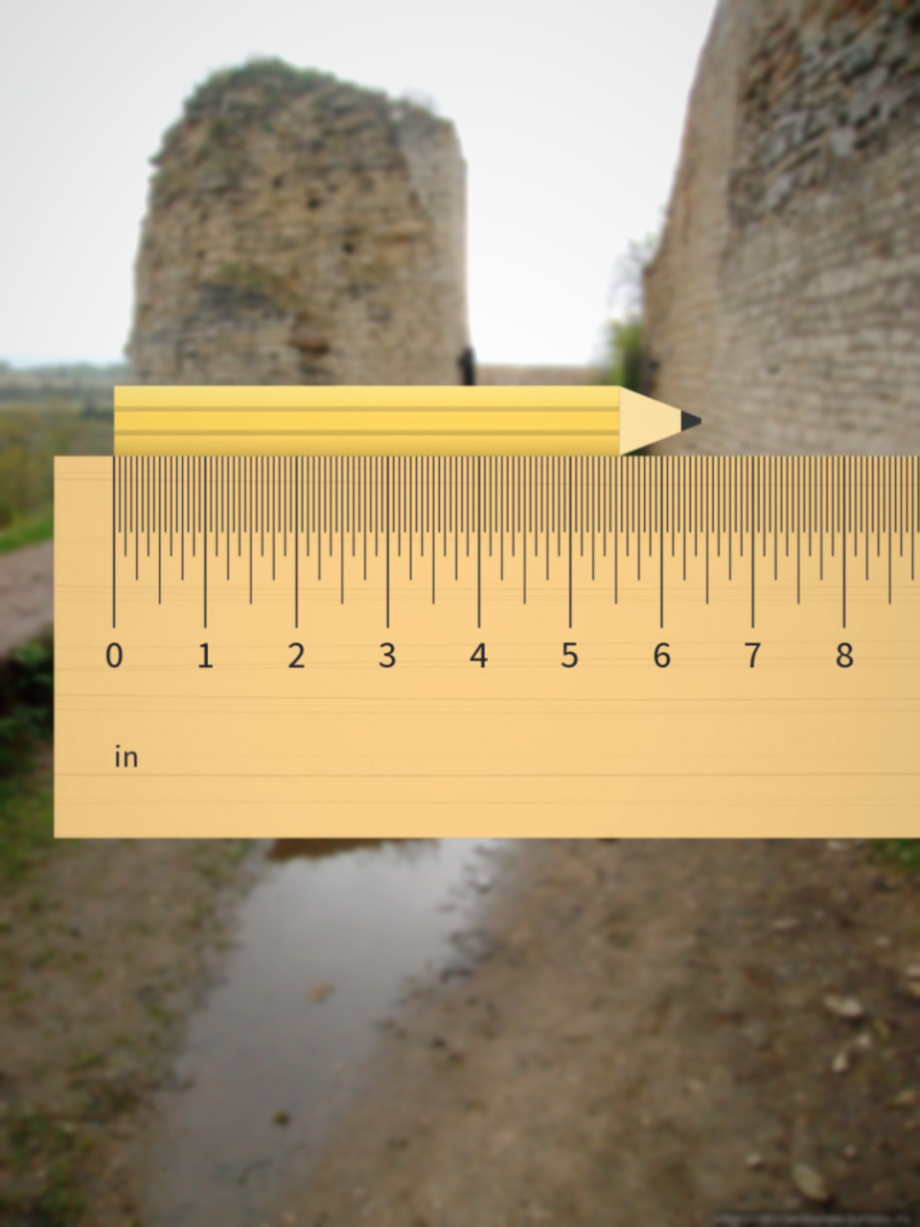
6.4375; in
